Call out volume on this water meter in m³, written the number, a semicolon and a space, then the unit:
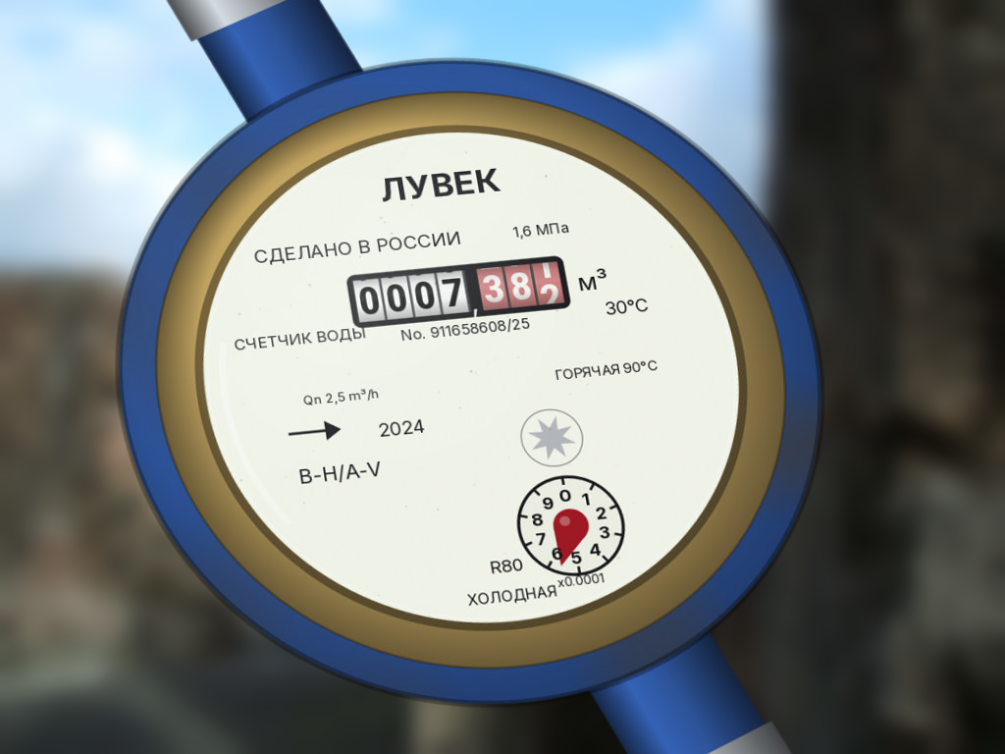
7.3815; m³
